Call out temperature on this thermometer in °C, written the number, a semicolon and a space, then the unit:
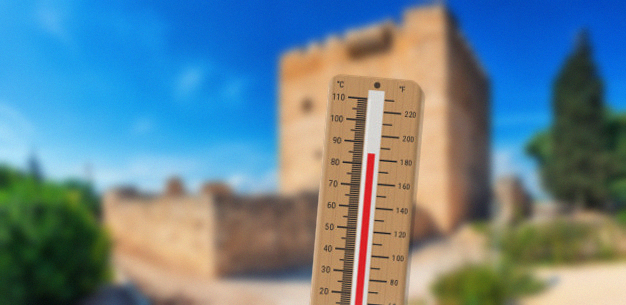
85; °C
